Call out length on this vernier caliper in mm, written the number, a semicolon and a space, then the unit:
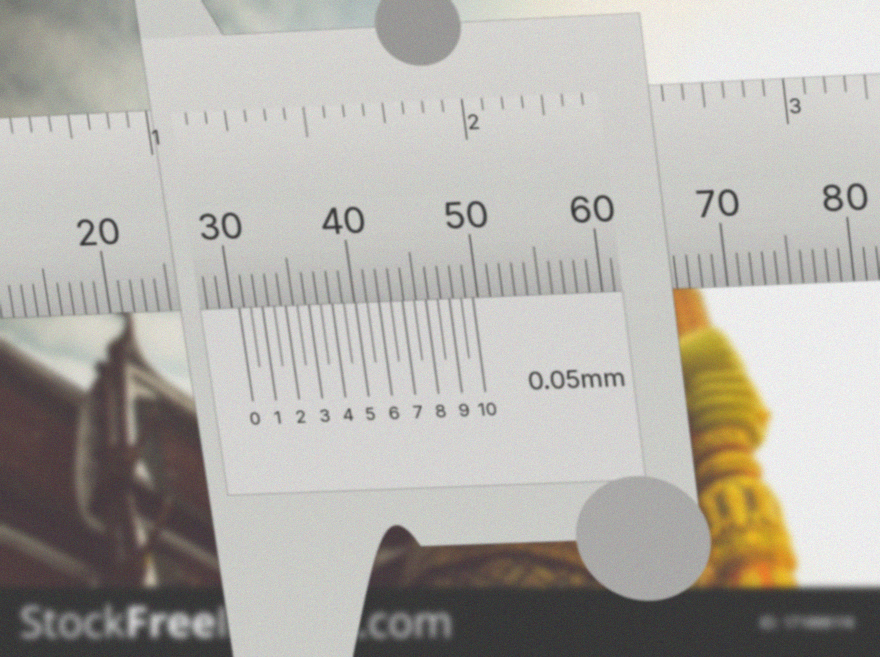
30.6; mm
